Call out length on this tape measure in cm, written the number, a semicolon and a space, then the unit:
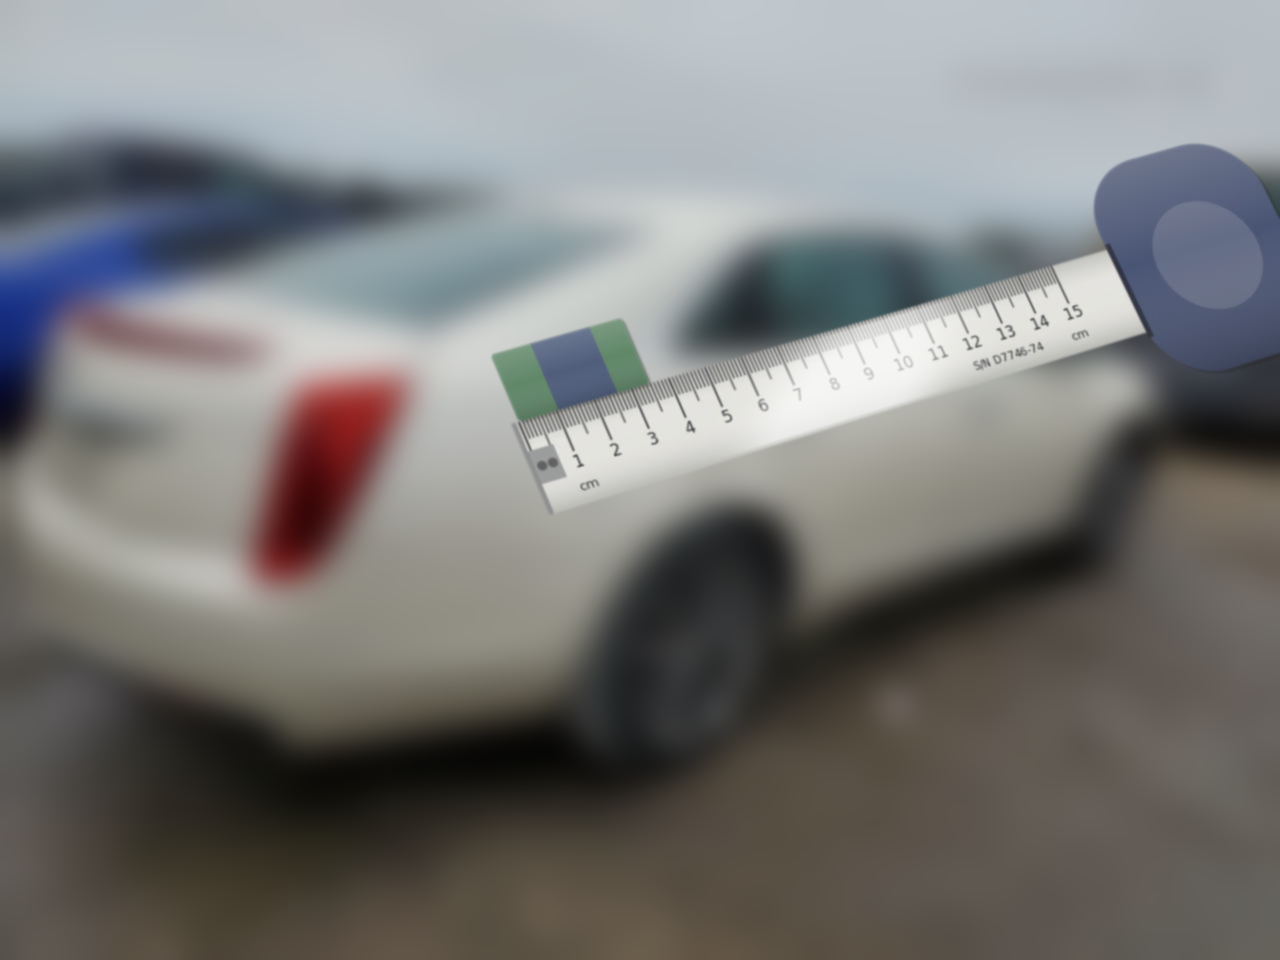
3.5; cm
